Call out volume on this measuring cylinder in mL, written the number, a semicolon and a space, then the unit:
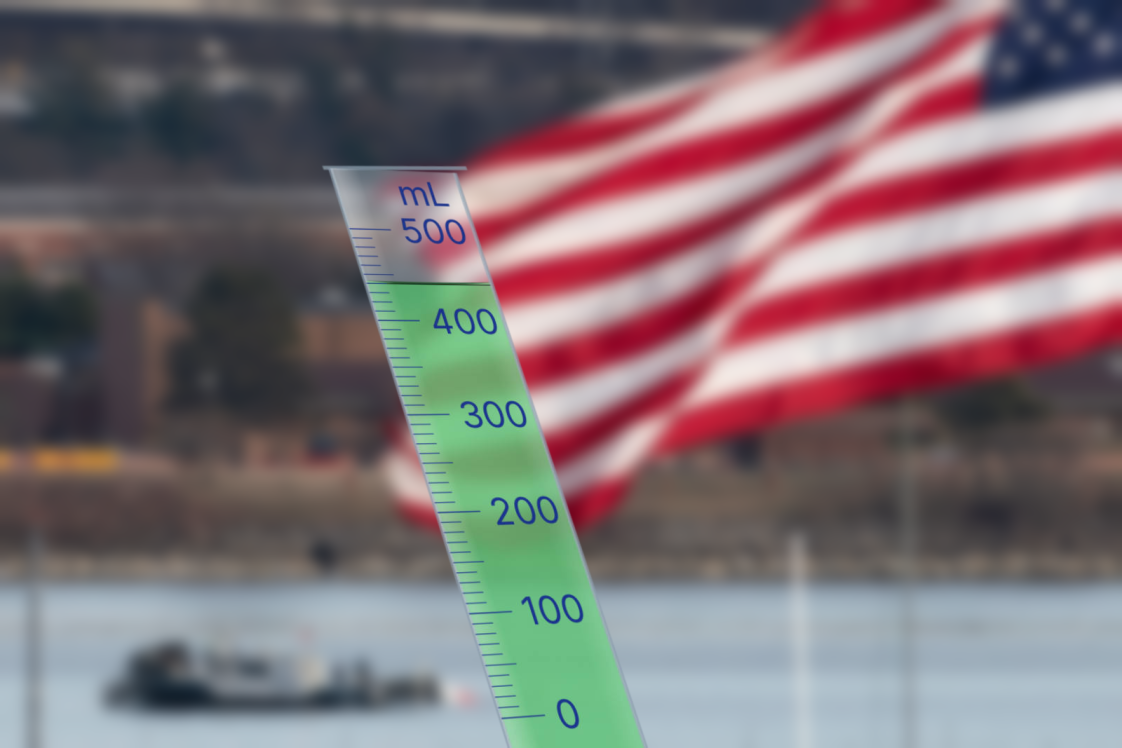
440; mL
